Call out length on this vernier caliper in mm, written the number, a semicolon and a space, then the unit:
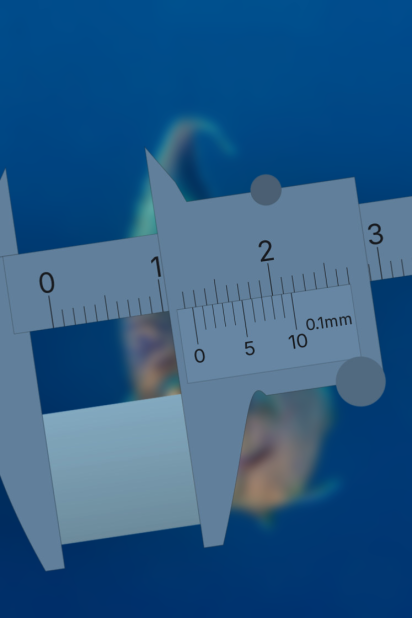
12.7; mm
